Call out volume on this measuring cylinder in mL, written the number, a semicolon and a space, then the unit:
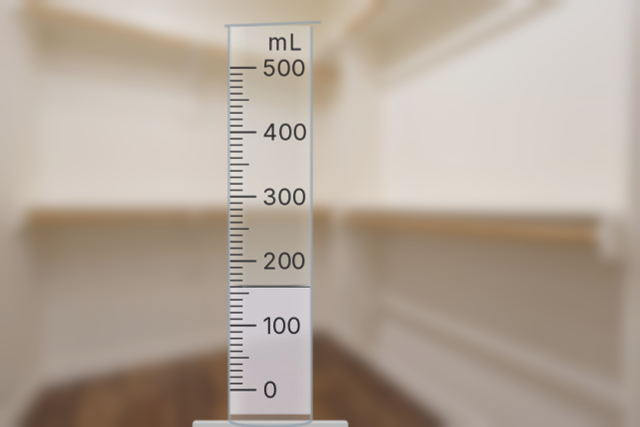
160; mL
